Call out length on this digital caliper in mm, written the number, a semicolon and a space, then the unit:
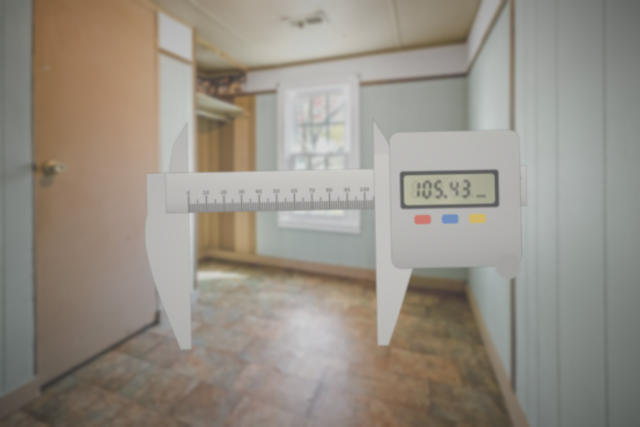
105.43; mm
